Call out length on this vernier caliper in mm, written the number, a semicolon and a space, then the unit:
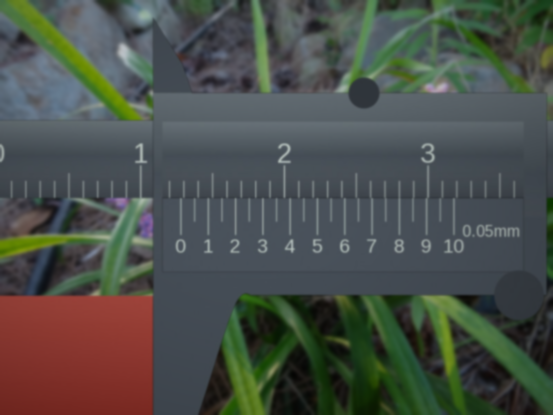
12.8; mm
